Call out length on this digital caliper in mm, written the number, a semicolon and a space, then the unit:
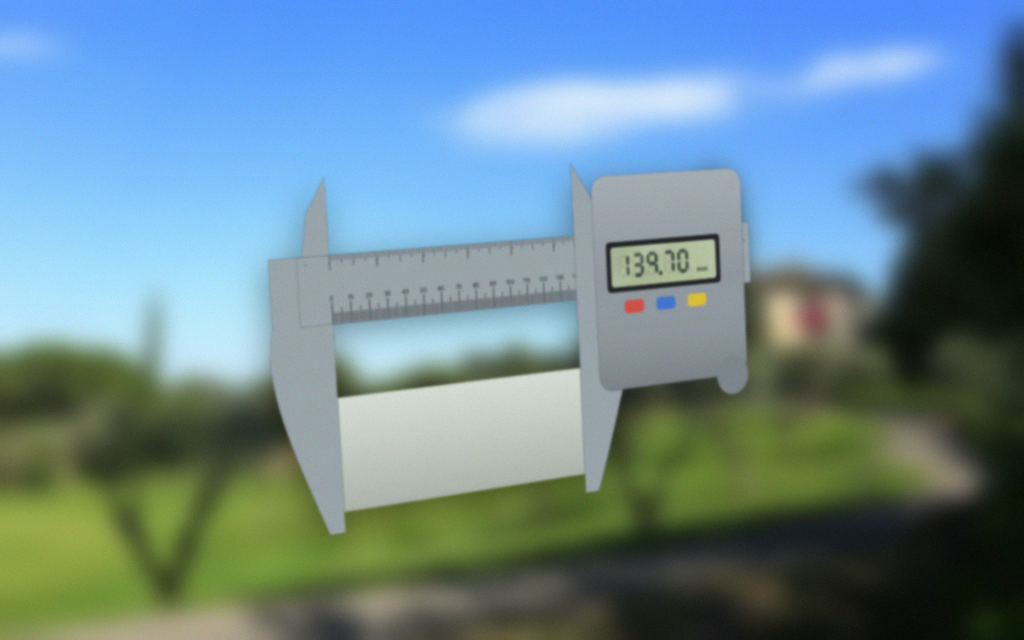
139.70; mm
